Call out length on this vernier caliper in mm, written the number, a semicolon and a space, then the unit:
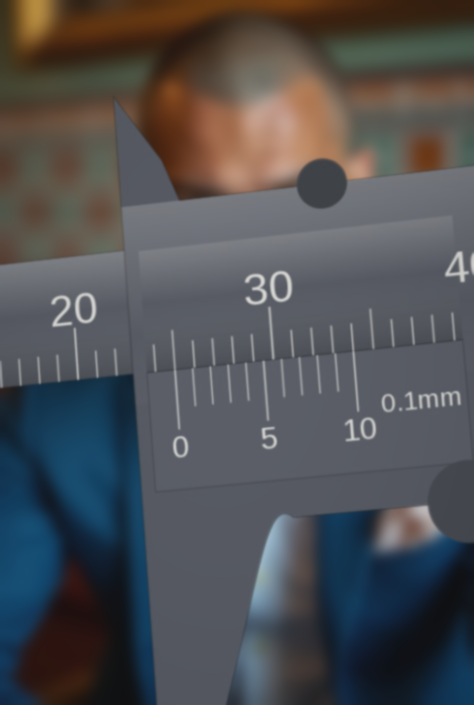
25.0; mm
